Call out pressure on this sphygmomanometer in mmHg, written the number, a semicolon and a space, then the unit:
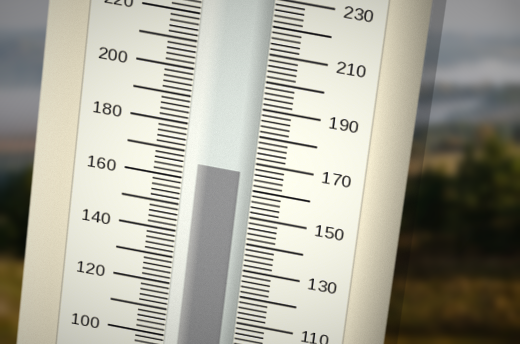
166; mmHg
